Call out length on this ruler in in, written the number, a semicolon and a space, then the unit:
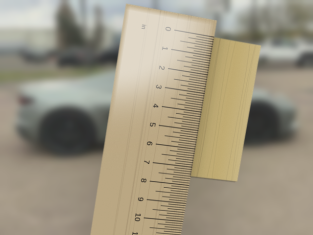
7.5; in
